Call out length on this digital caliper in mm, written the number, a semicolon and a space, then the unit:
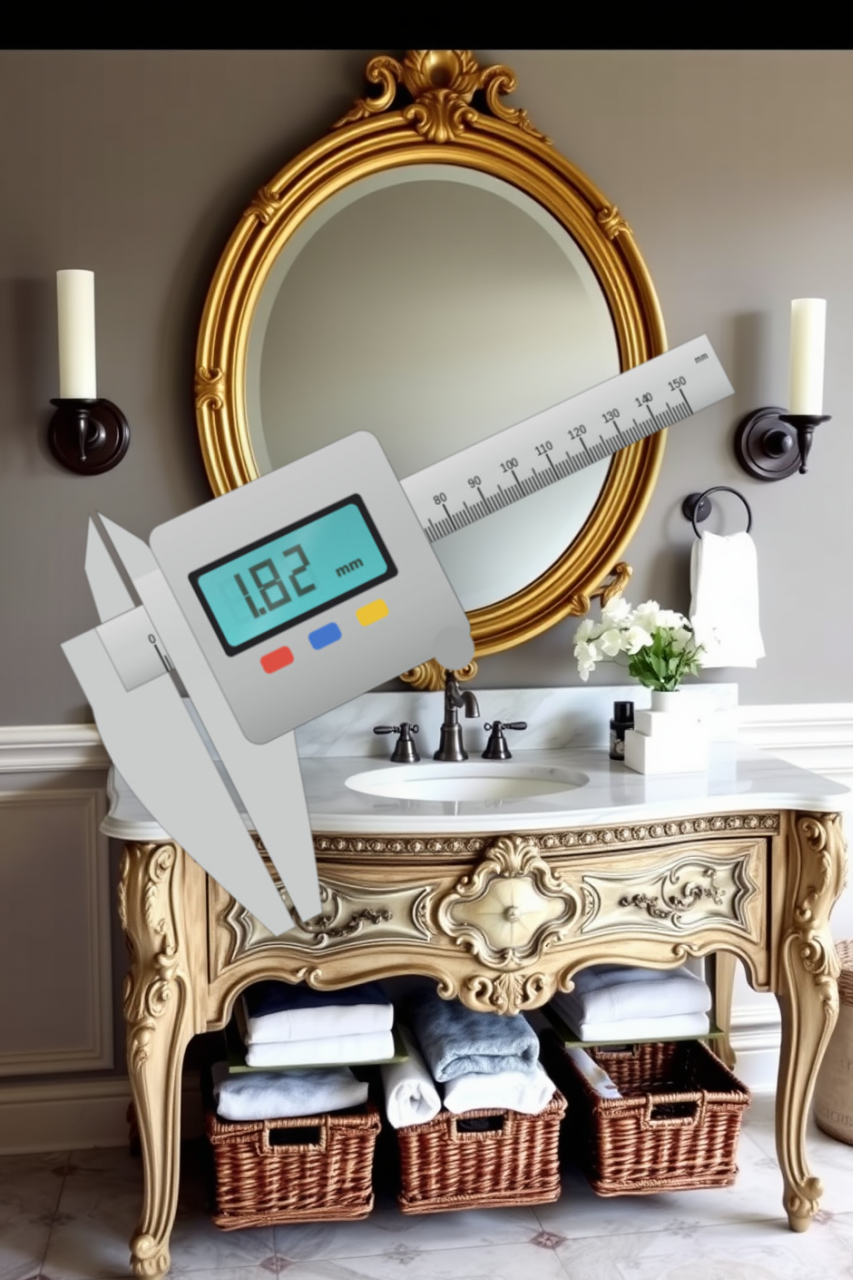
1.82; mm
